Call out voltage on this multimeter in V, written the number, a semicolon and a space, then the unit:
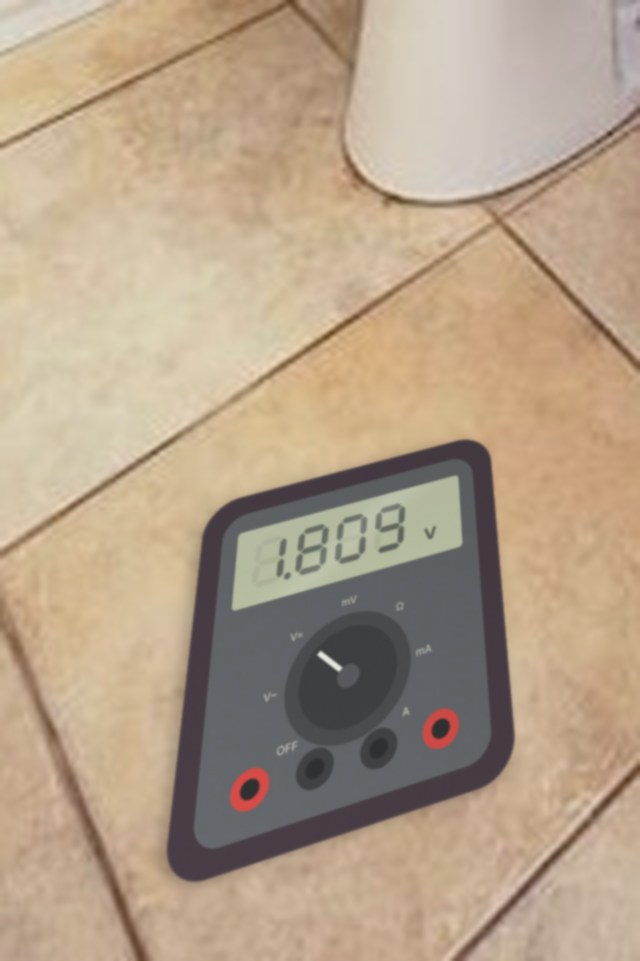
1.809; V
